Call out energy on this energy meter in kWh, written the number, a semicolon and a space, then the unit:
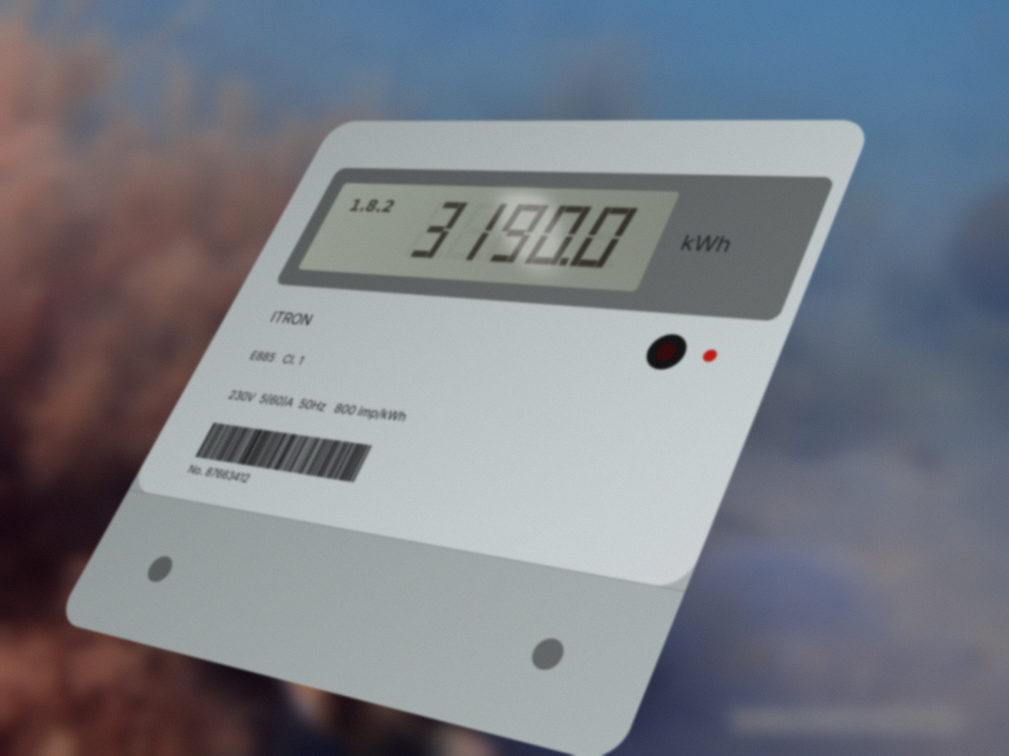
3190.0; kWh
